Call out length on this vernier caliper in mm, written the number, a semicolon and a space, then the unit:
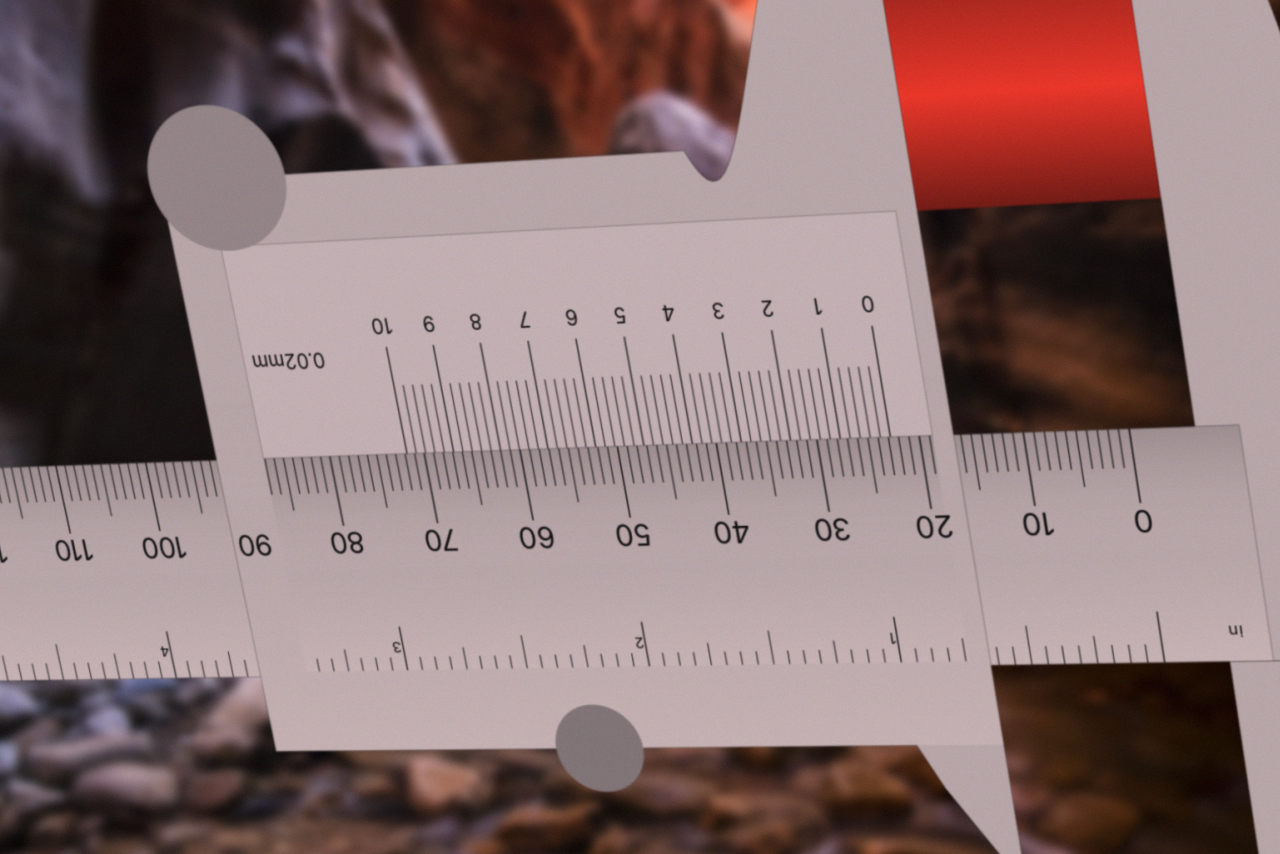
22.8; mm
